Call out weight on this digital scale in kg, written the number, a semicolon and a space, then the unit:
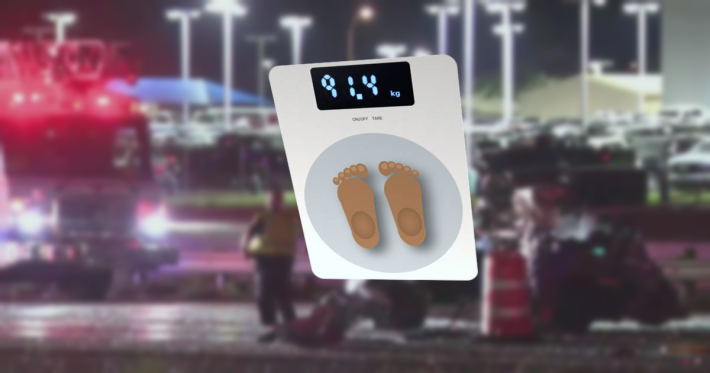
91.4; kg
